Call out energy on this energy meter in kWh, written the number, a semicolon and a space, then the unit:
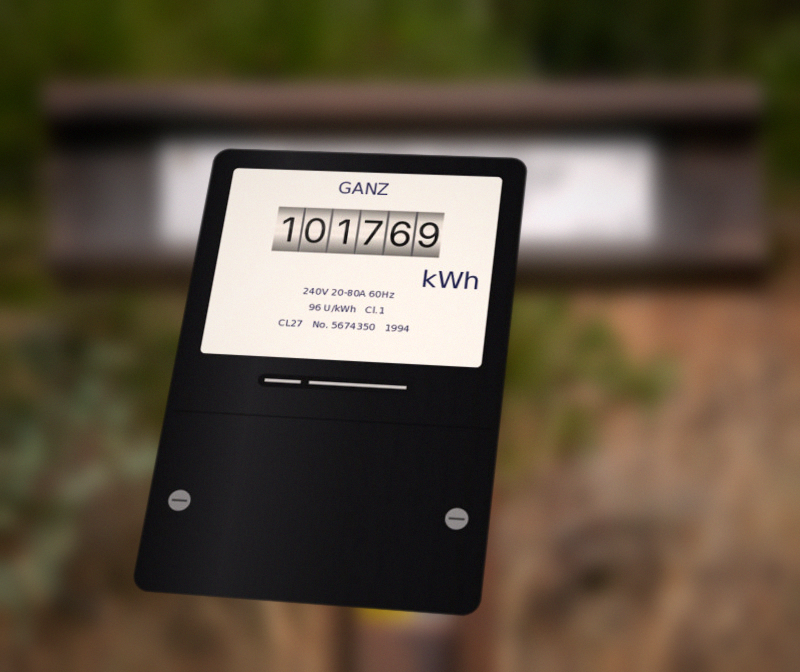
101769; kWh
